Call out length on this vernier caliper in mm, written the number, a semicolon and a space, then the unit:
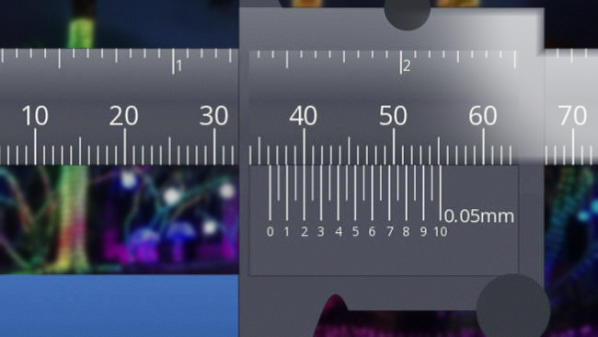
36.2; mm
